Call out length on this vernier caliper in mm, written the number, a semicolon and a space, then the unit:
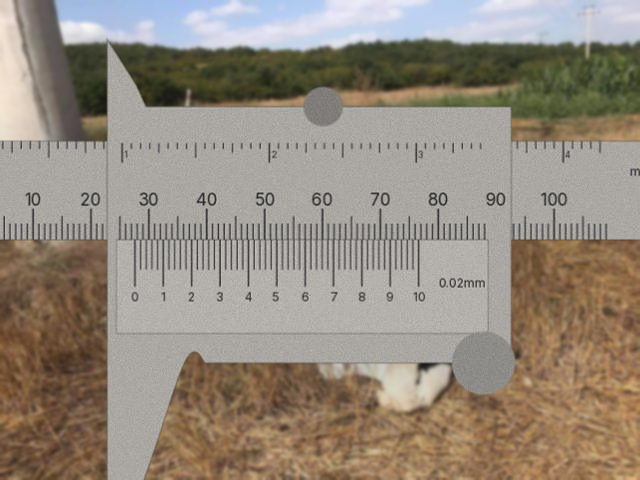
27.6; mm
